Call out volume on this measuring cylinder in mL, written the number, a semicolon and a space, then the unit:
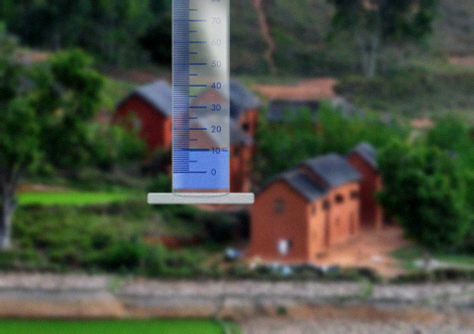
10; mL
